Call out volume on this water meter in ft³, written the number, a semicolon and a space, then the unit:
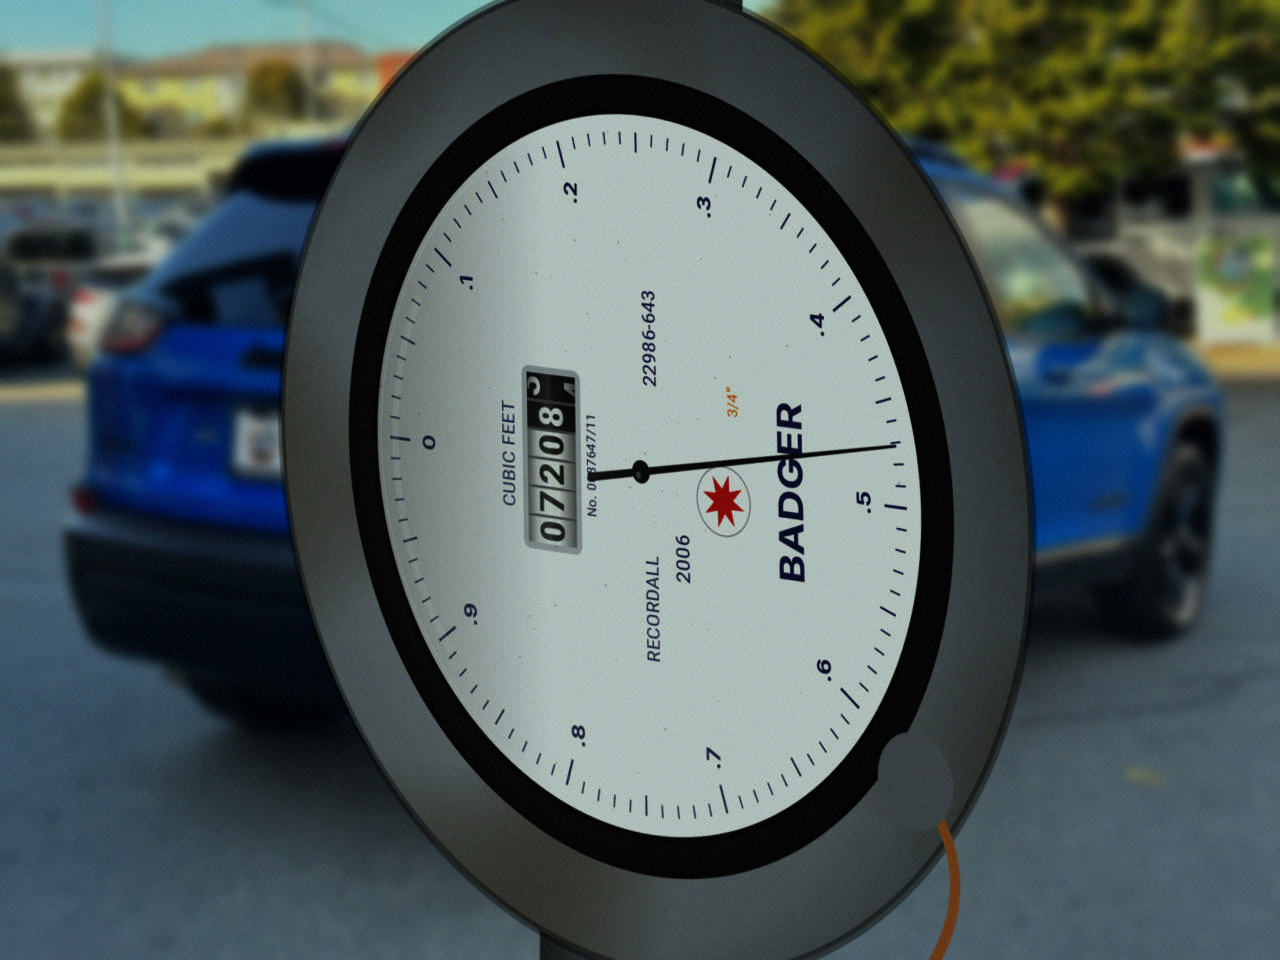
72083.47; ft³
